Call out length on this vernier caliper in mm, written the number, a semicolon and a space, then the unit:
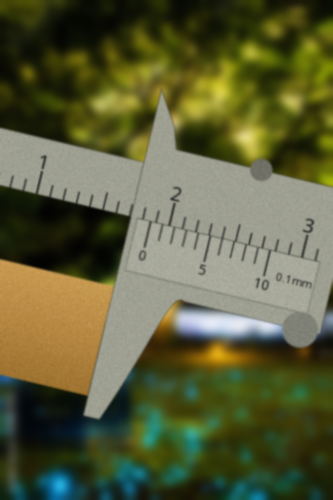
18.6; mm
